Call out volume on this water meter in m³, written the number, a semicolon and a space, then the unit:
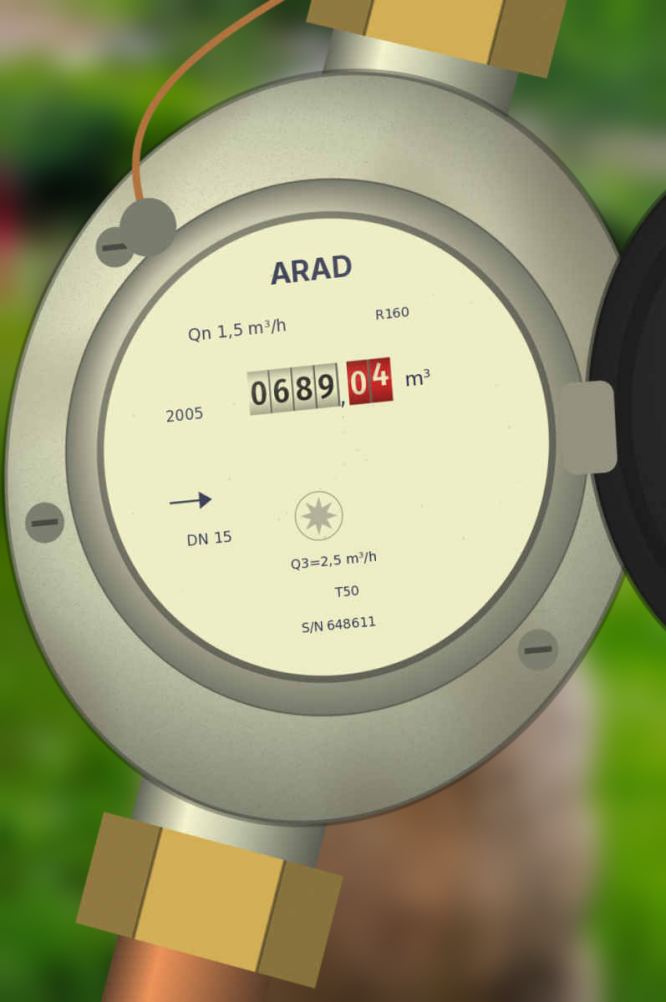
689.04; m³
